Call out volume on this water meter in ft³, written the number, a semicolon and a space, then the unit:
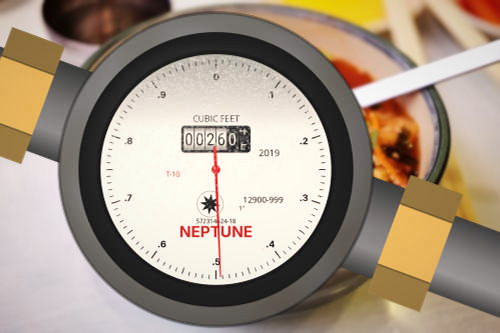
2604.49; ft³
